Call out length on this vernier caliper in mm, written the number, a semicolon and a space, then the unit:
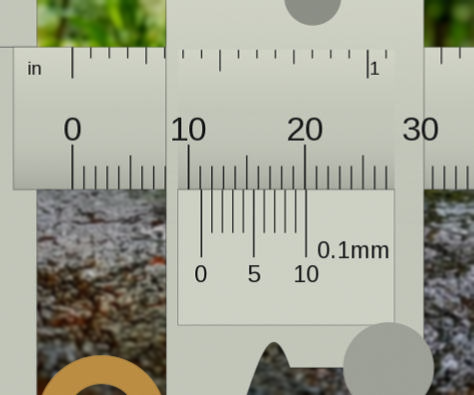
11.1; mm
